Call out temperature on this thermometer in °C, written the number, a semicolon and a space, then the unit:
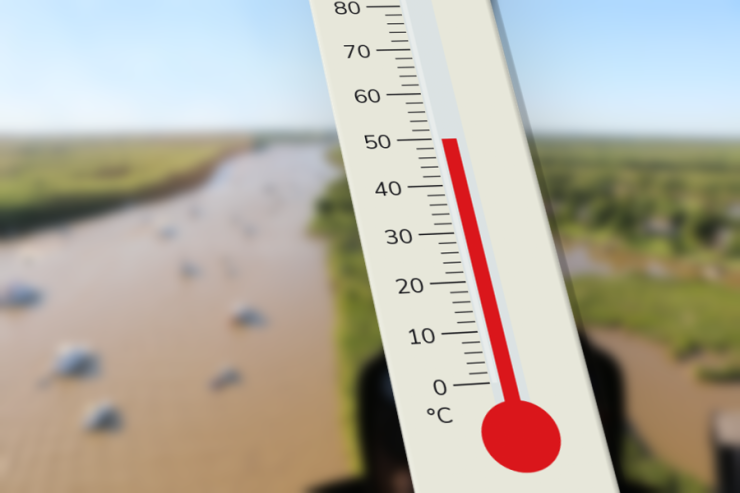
50; °C
